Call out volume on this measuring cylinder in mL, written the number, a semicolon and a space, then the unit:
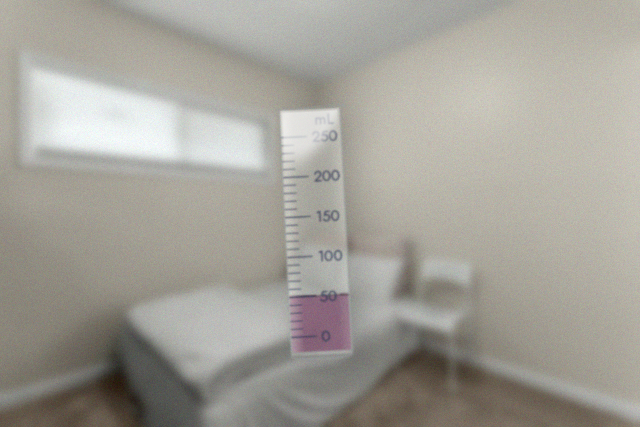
50; mL
